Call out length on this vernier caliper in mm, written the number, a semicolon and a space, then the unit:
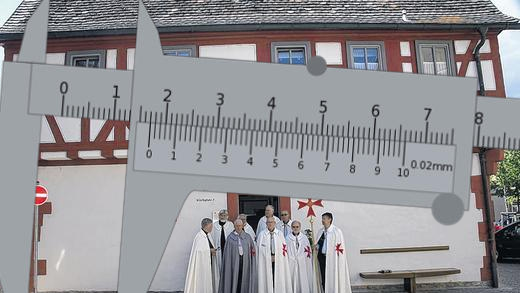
17.0; mm
